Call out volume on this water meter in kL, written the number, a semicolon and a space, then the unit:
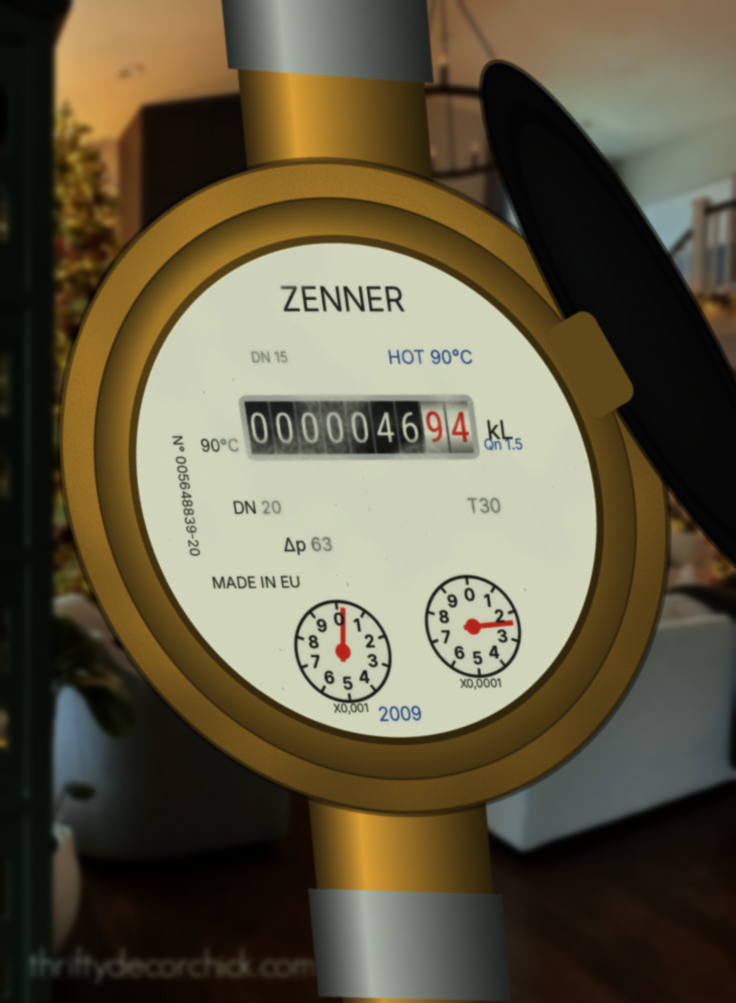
46.9402; kL
